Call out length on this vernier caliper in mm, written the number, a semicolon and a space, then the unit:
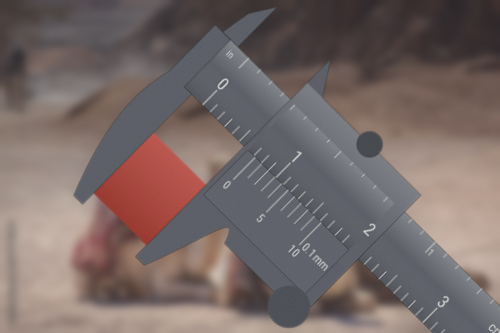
7.2; mm
